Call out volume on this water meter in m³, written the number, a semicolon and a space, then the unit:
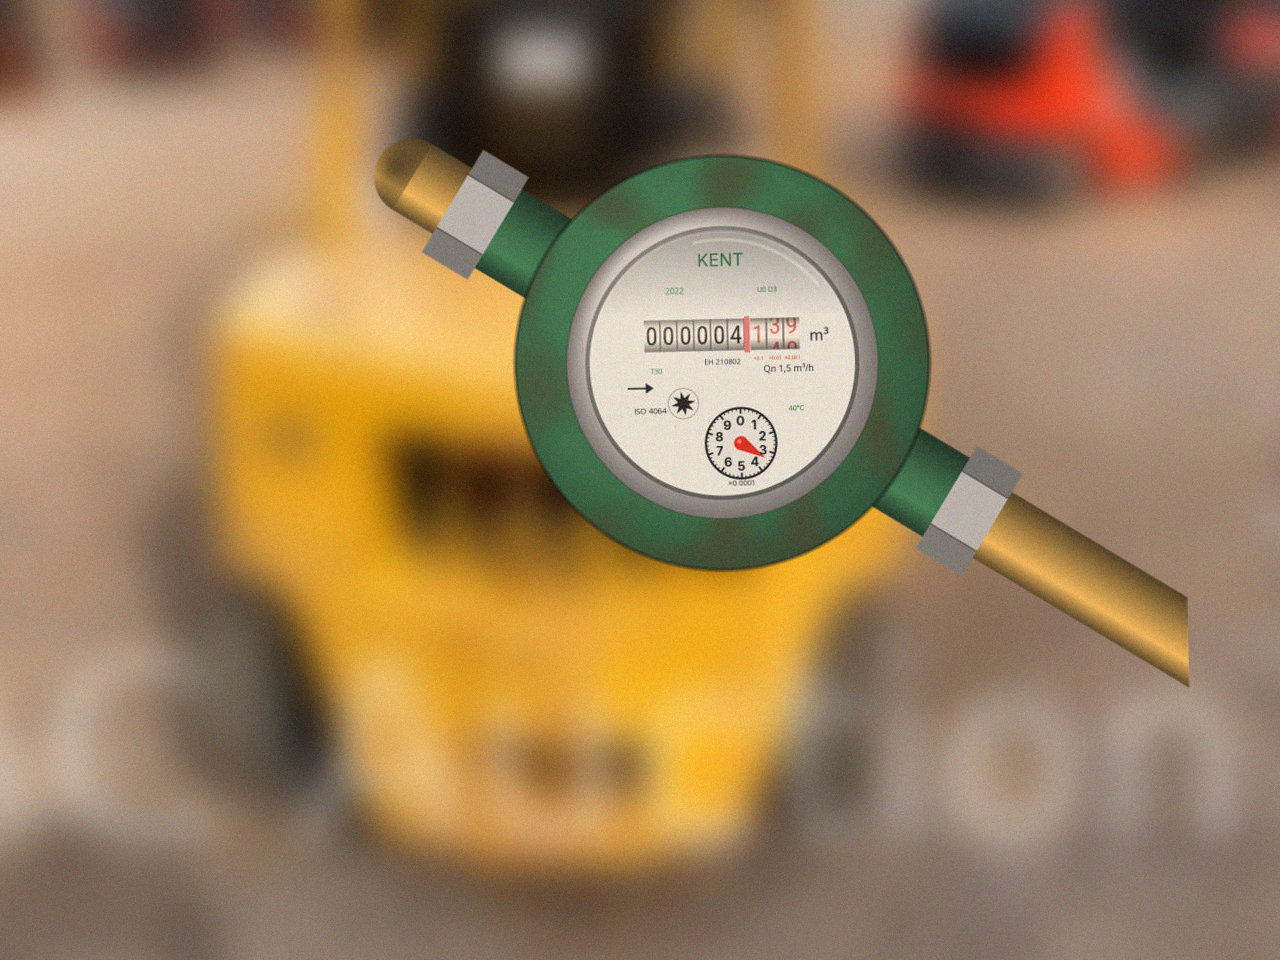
4.1393; m³
